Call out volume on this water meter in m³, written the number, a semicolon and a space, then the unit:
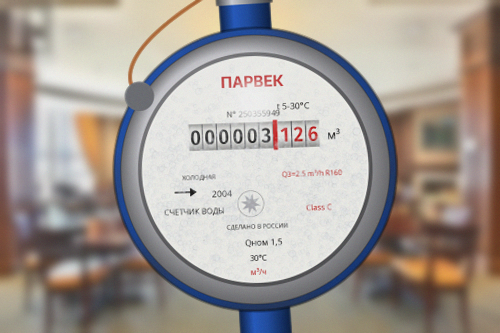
3.126; m³
